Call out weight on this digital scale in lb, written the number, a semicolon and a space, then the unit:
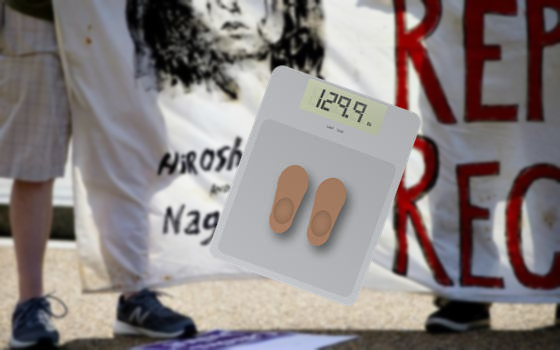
129.9; lb
